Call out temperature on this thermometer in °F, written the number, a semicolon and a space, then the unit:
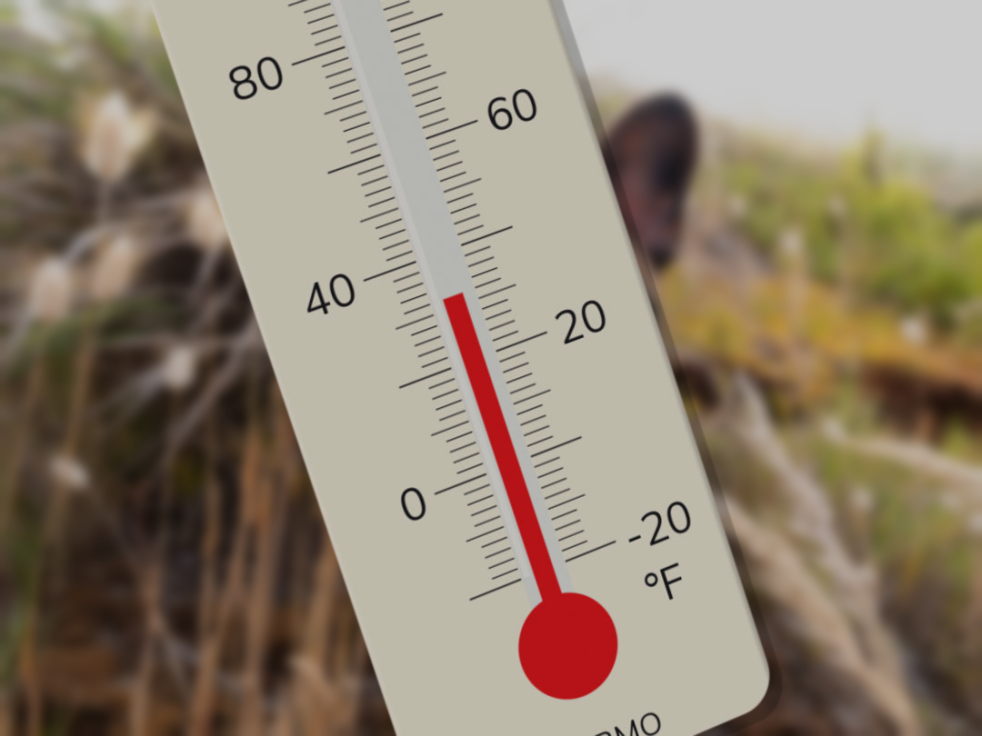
32; °F
